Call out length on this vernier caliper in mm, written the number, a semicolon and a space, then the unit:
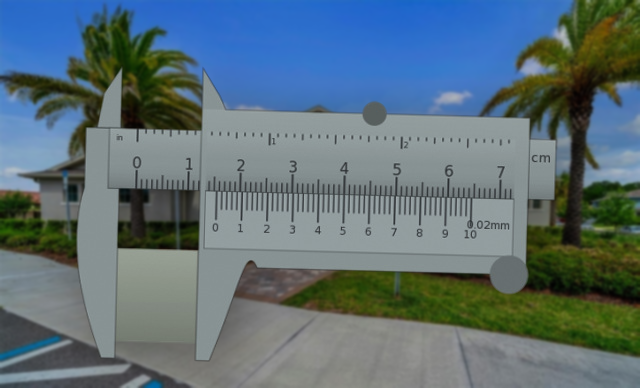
15.5; mm
